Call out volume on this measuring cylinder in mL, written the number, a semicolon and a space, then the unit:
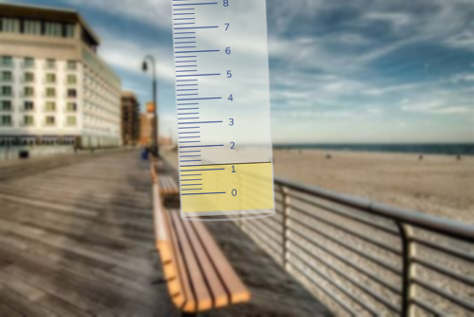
1.2; mL
